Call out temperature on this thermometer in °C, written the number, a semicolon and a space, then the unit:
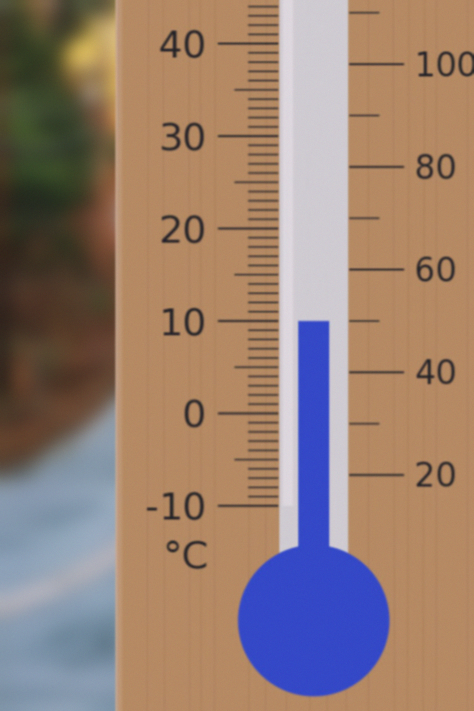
10; °C
